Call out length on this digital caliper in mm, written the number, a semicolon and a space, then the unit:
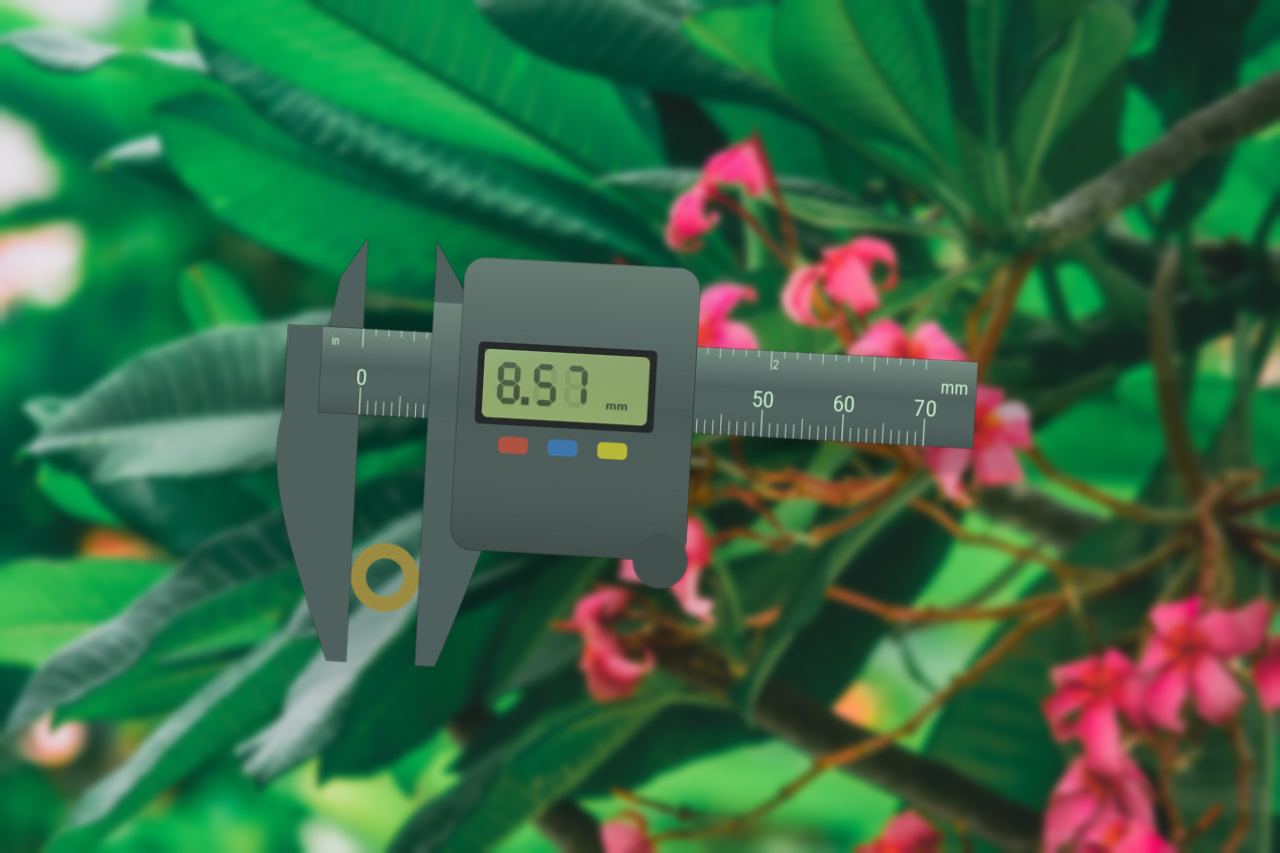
8.57; mm
